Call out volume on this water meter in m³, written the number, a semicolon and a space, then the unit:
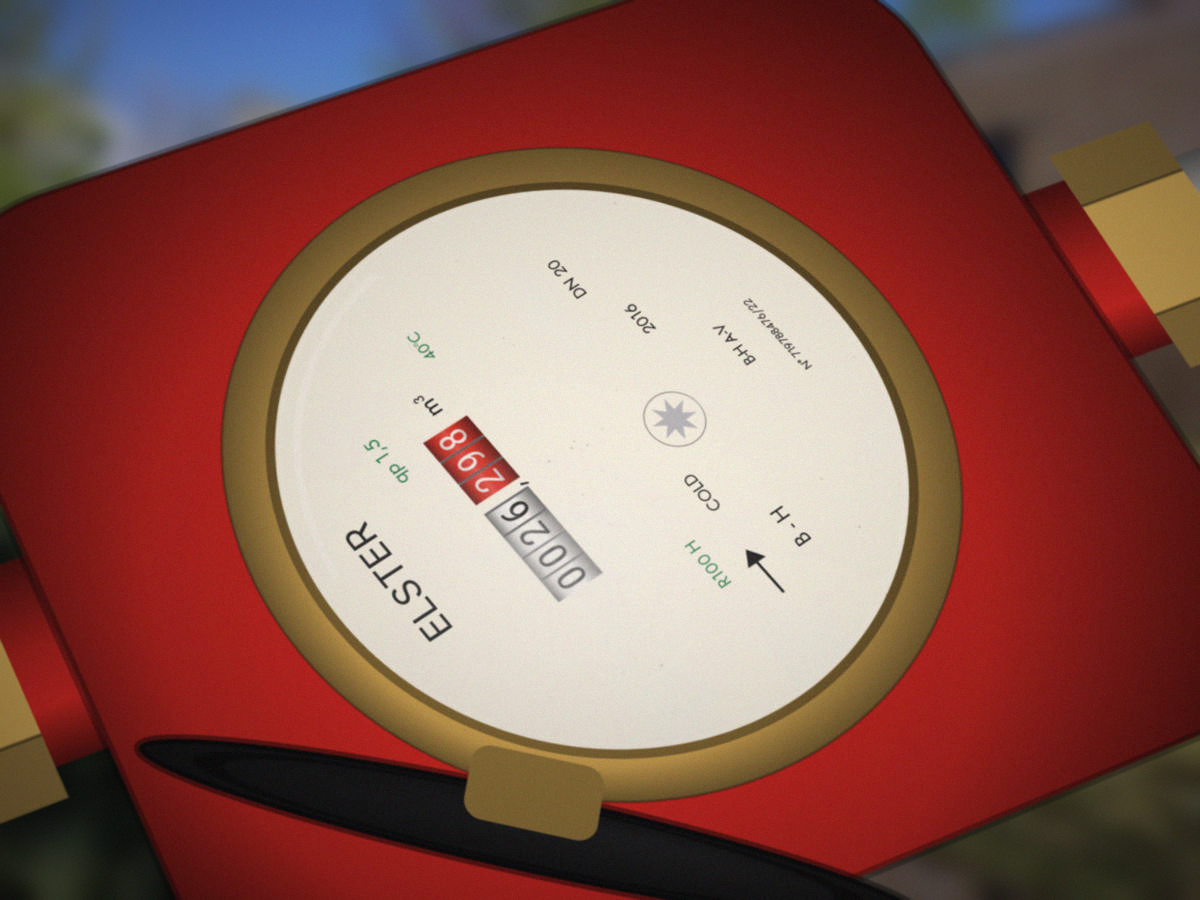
26.298; m³
